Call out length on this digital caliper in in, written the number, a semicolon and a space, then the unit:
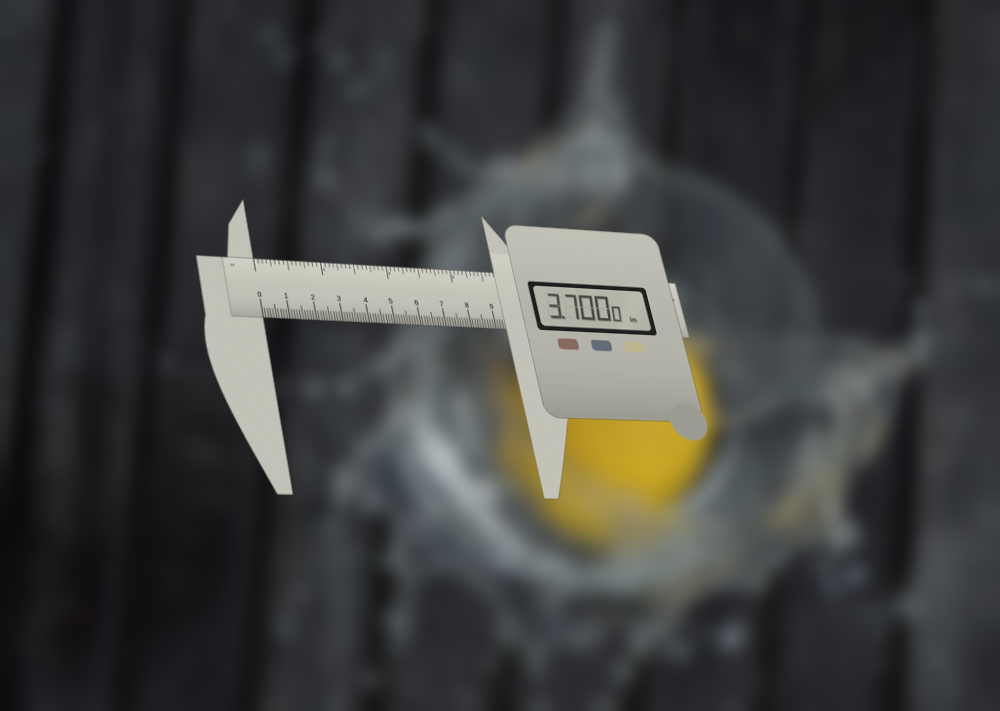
3.7000; in
